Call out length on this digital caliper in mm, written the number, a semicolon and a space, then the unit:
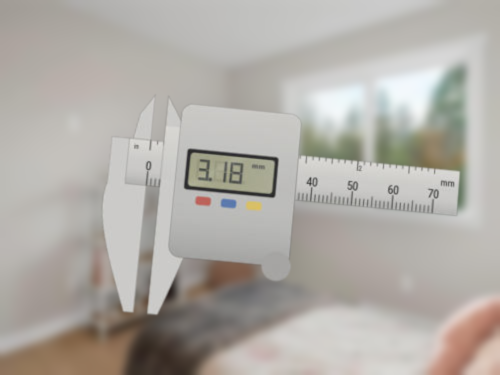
3.18; mm
